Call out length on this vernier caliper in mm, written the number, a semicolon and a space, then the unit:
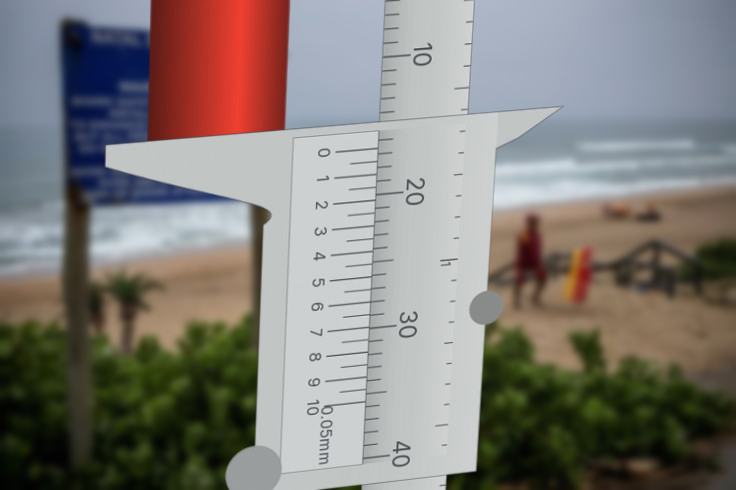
16.6; mm
